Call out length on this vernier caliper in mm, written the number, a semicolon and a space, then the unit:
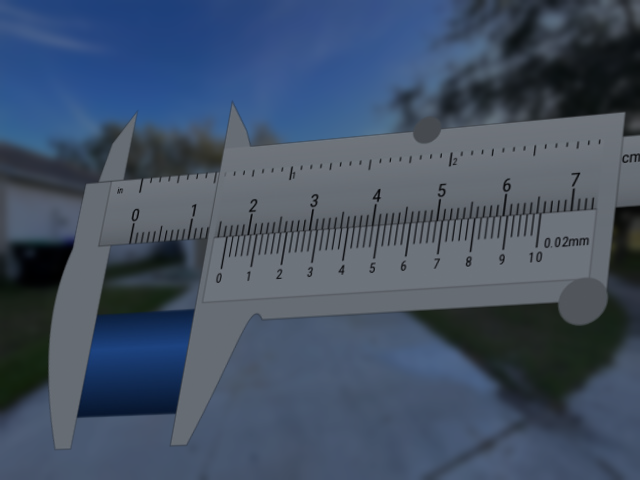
16.5; mm
